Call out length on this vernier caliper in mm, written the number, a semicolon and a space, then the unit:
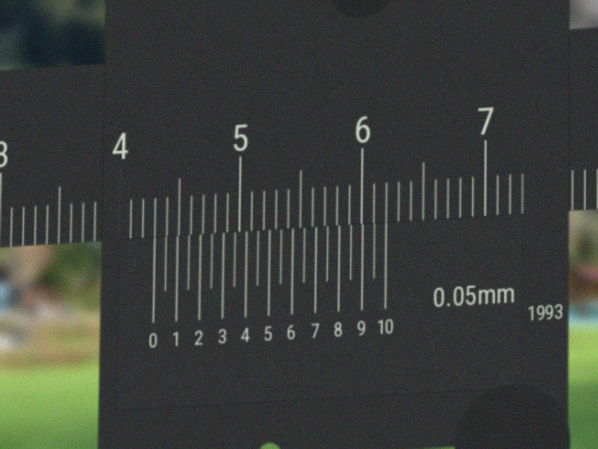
43.0; mm
